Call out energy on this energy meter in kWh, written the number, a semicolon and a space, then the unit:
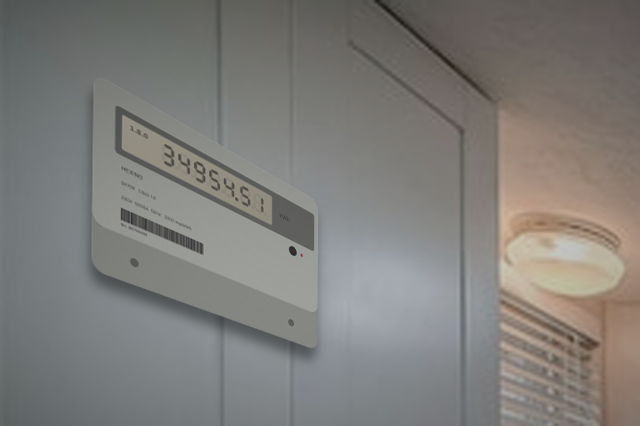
34954.51; kWh
